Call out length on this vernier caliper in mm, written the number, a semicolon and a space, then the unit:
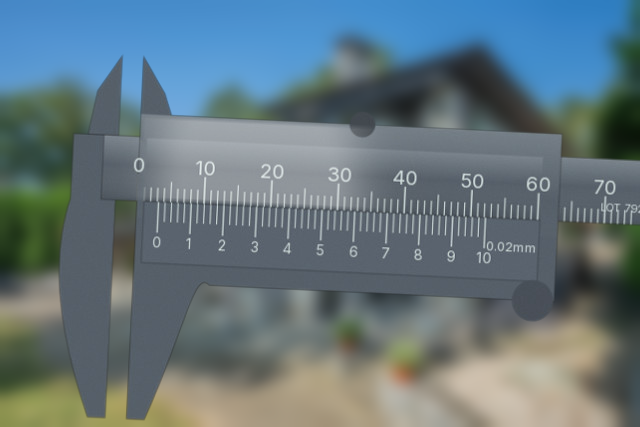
3.2; mm
